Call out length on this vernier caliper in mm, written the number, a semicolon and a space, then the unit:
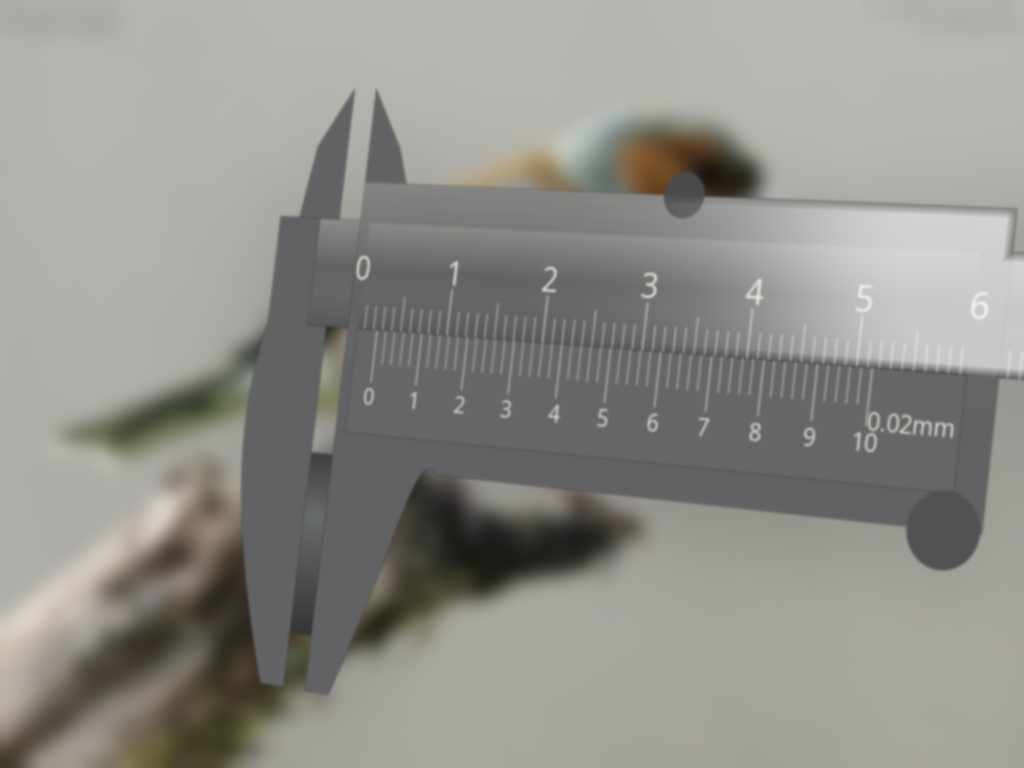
2.4; mm
